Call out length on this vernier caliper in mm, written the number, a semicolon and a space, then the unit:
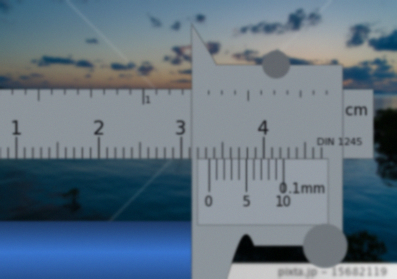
33.4; mm
